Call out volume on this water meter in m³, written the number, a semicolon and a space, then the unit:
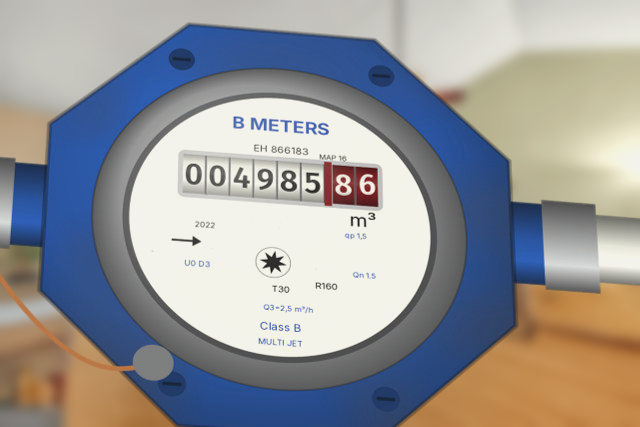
4985.86; m³
